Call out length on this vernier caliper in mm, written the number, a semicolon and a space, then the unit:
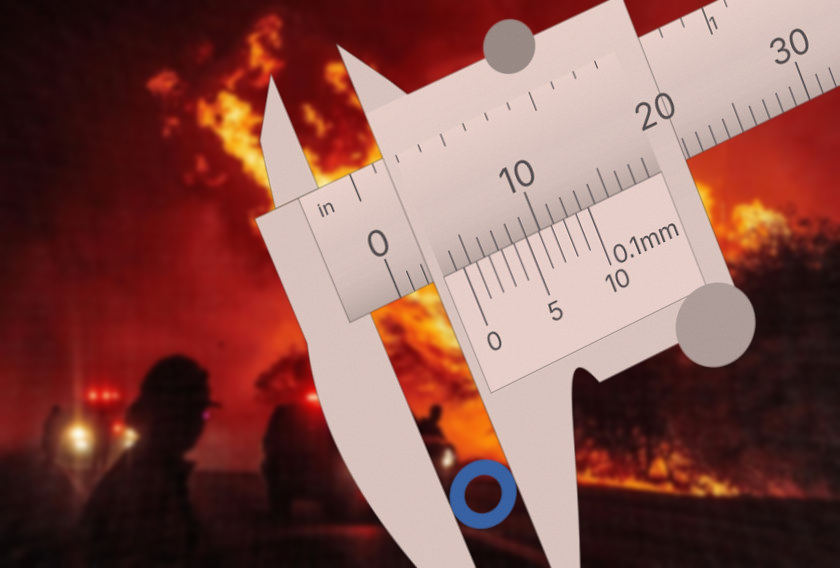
4.5; mm
